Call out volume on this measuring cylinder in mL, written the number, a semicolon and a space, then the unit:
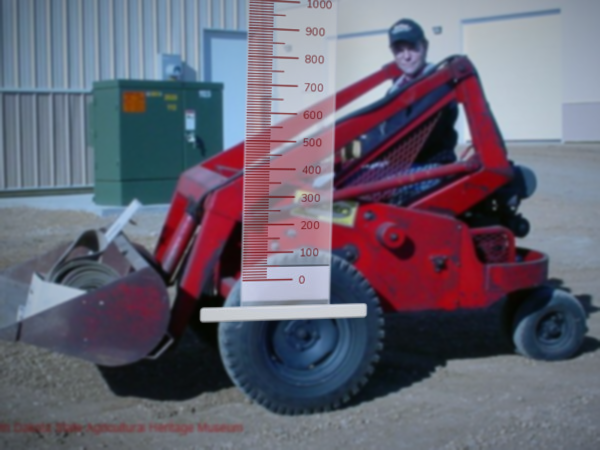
50; mL
